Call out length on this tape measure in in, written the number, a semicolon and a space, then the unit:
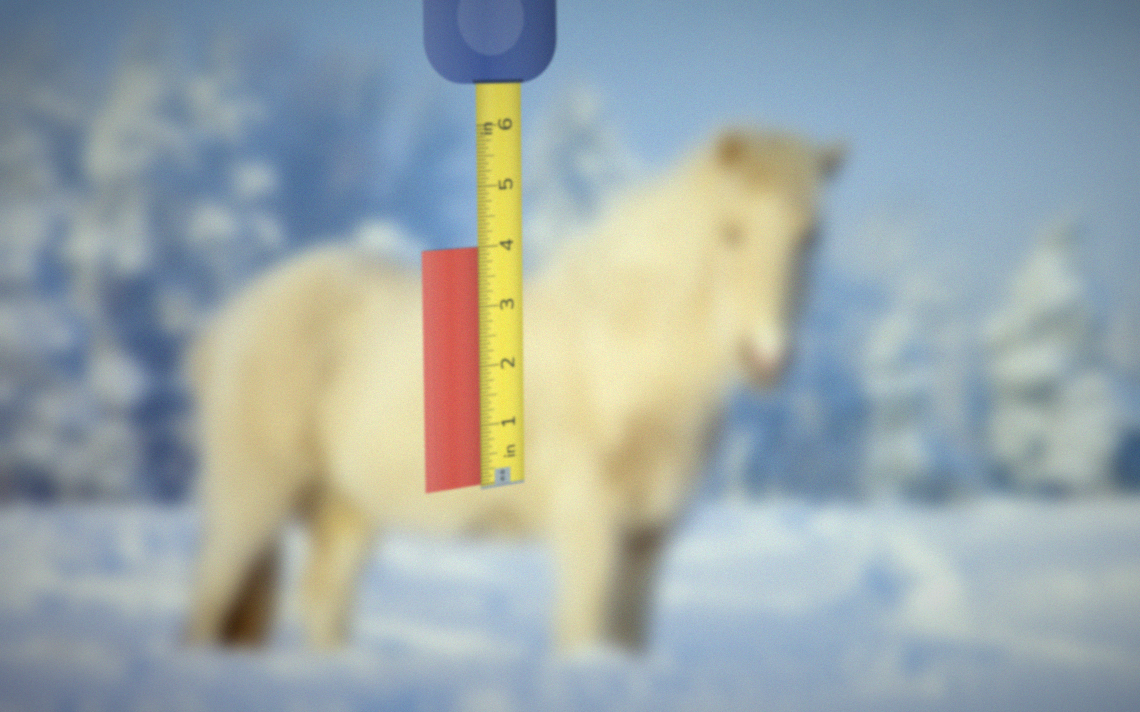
4; in
